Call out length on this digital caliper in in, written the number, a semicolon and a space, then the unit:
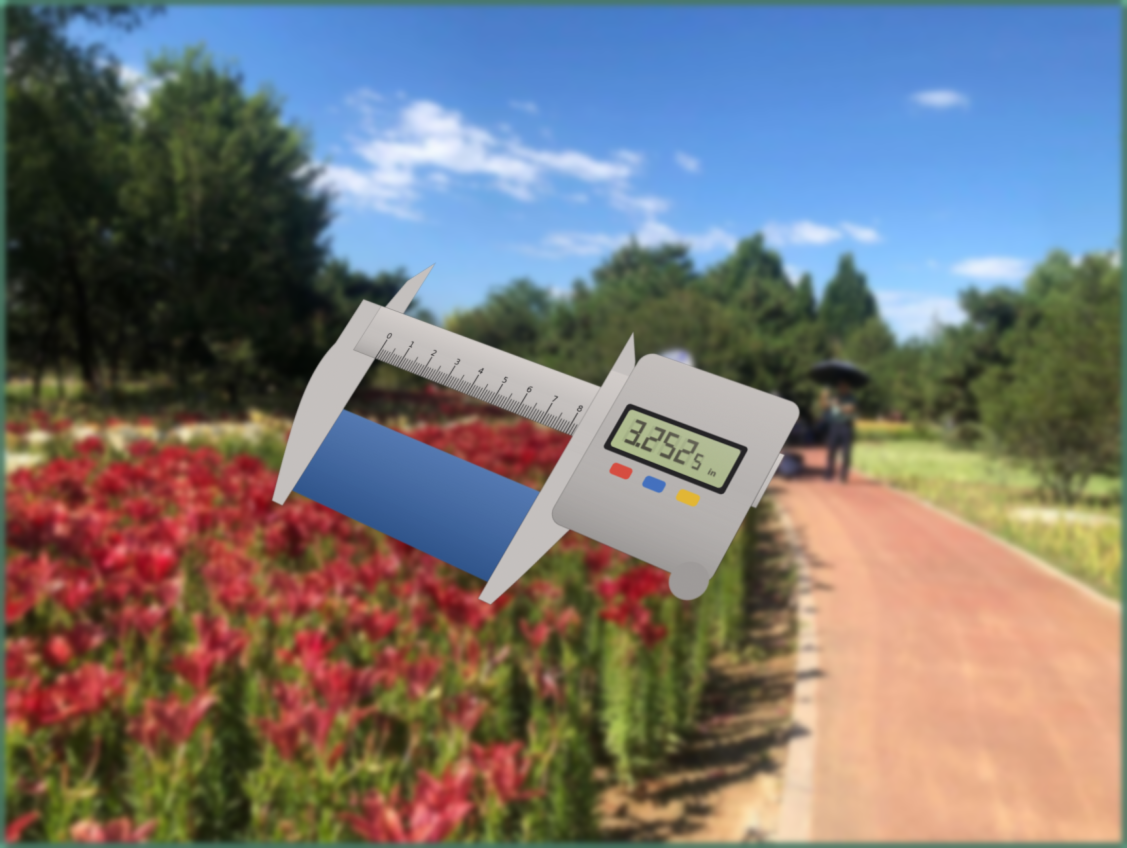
3.2525; in
